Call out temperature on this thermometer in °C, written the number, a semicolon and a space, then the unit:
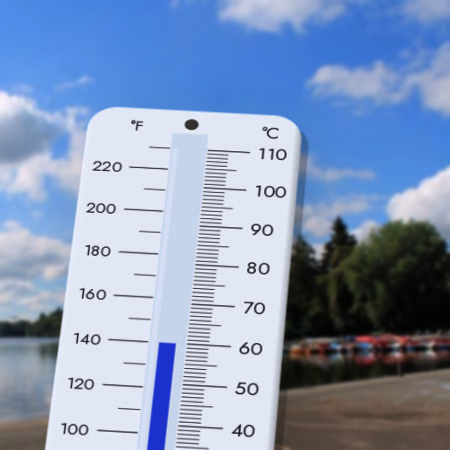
60; °C
